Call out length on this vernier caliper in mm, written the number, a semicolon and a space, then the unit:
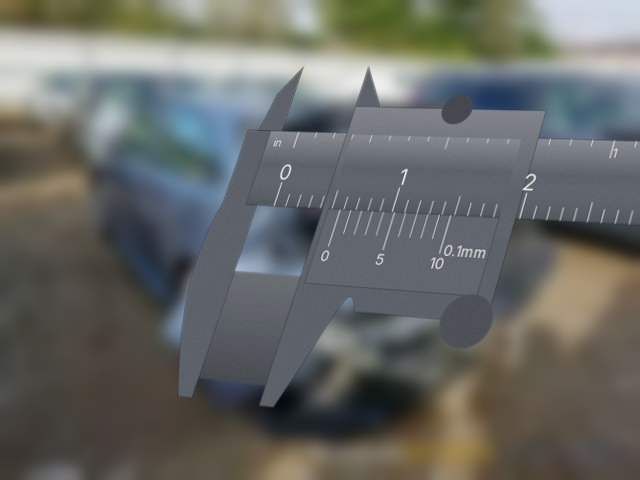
5.7; mm
